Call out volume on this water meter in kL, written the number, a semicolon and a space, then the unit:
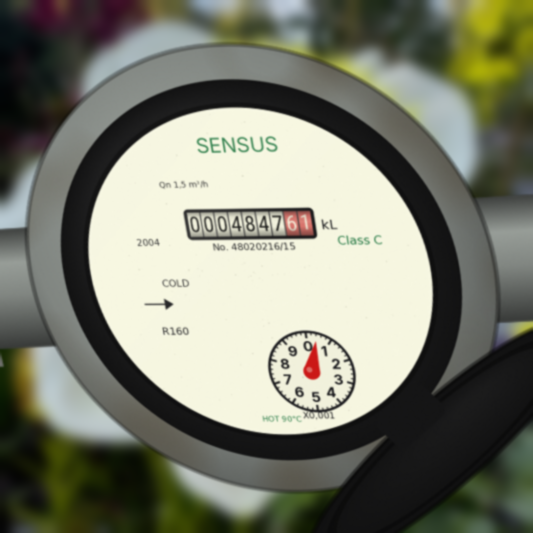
4847.610; kL
